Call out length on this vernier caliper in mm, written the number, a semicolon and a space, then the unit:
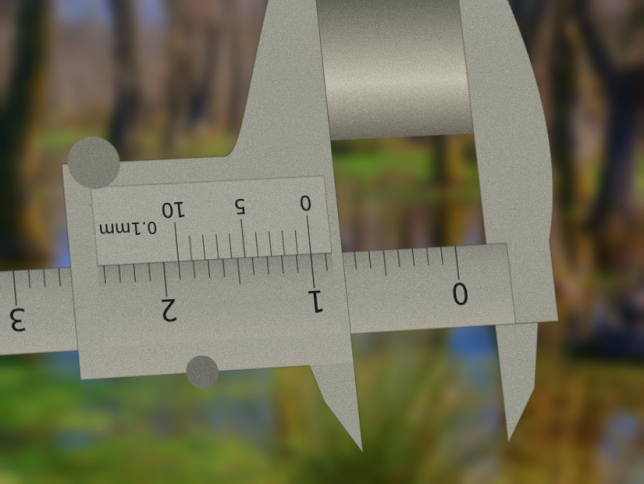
10.0; mm
